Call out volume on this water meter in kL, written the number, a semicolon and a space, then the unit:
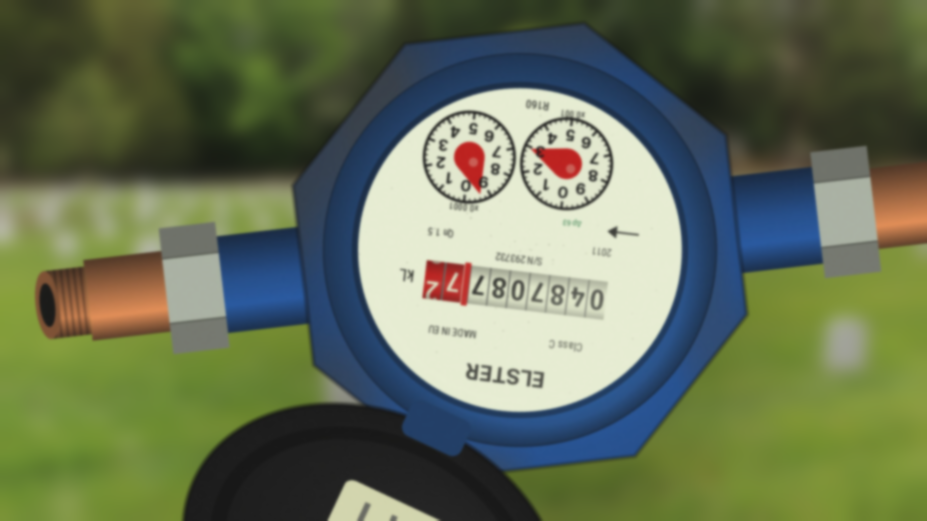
487087.7229; kL
